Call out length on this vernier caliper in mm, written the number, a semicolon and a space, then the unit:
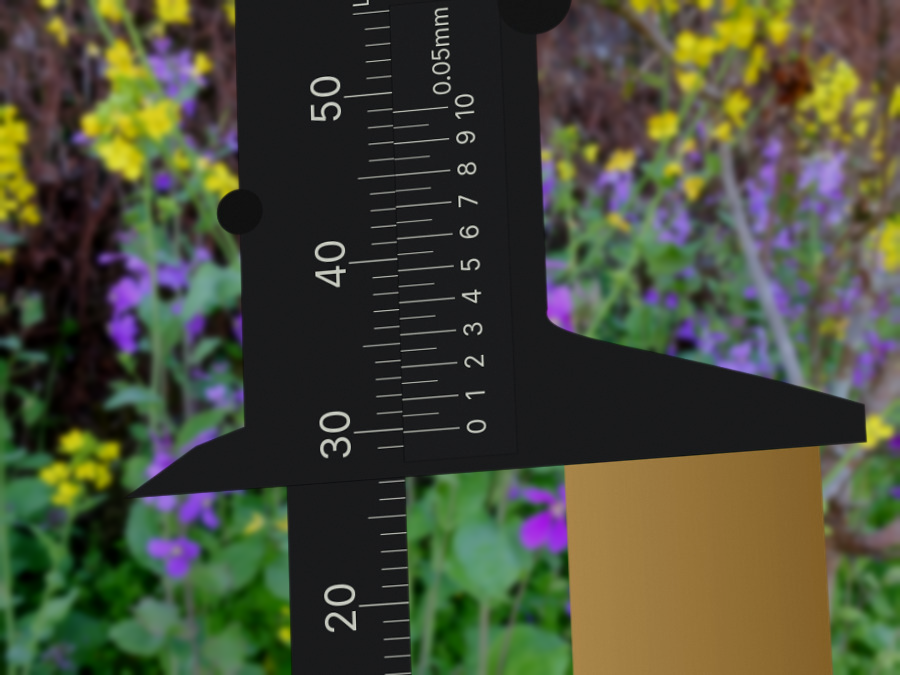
29.8; mm
